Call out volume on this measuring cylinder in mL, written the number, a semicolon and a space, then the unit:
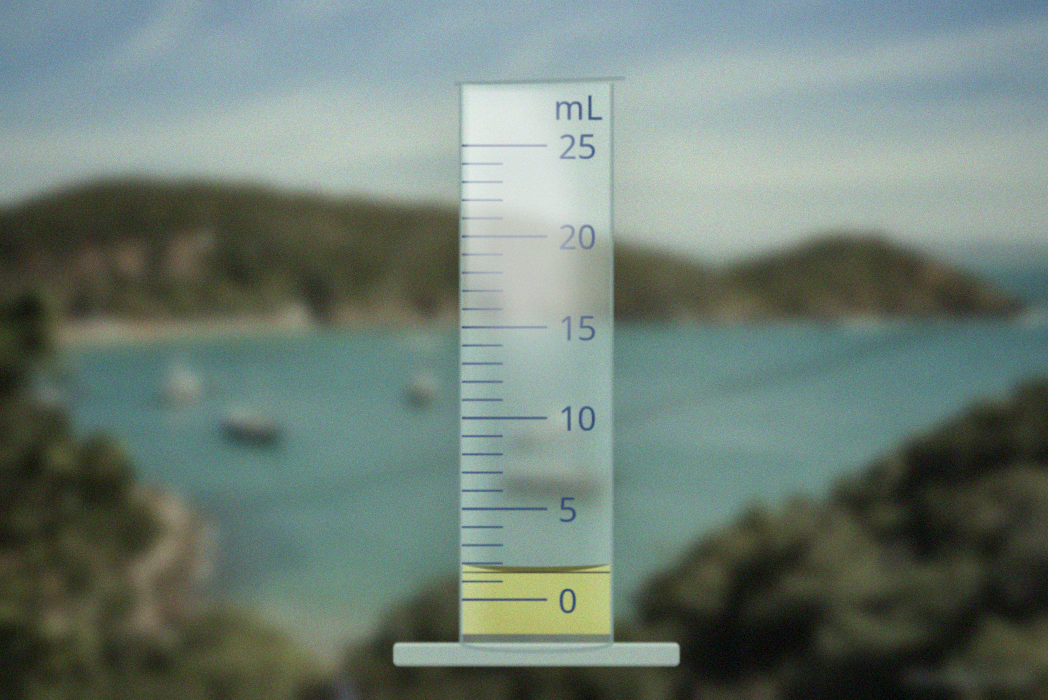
1.5; mL
